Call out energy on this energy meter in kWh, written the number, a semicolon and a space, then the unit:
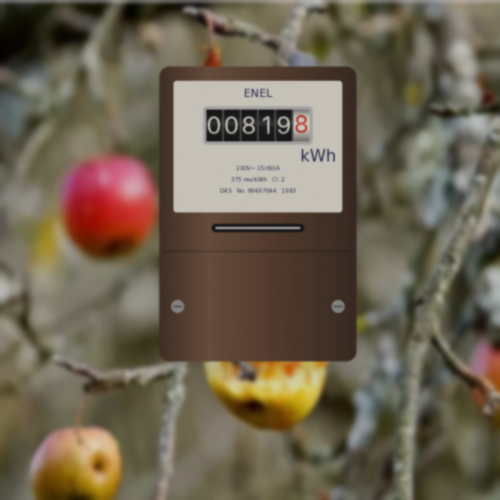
819.8; kWh
